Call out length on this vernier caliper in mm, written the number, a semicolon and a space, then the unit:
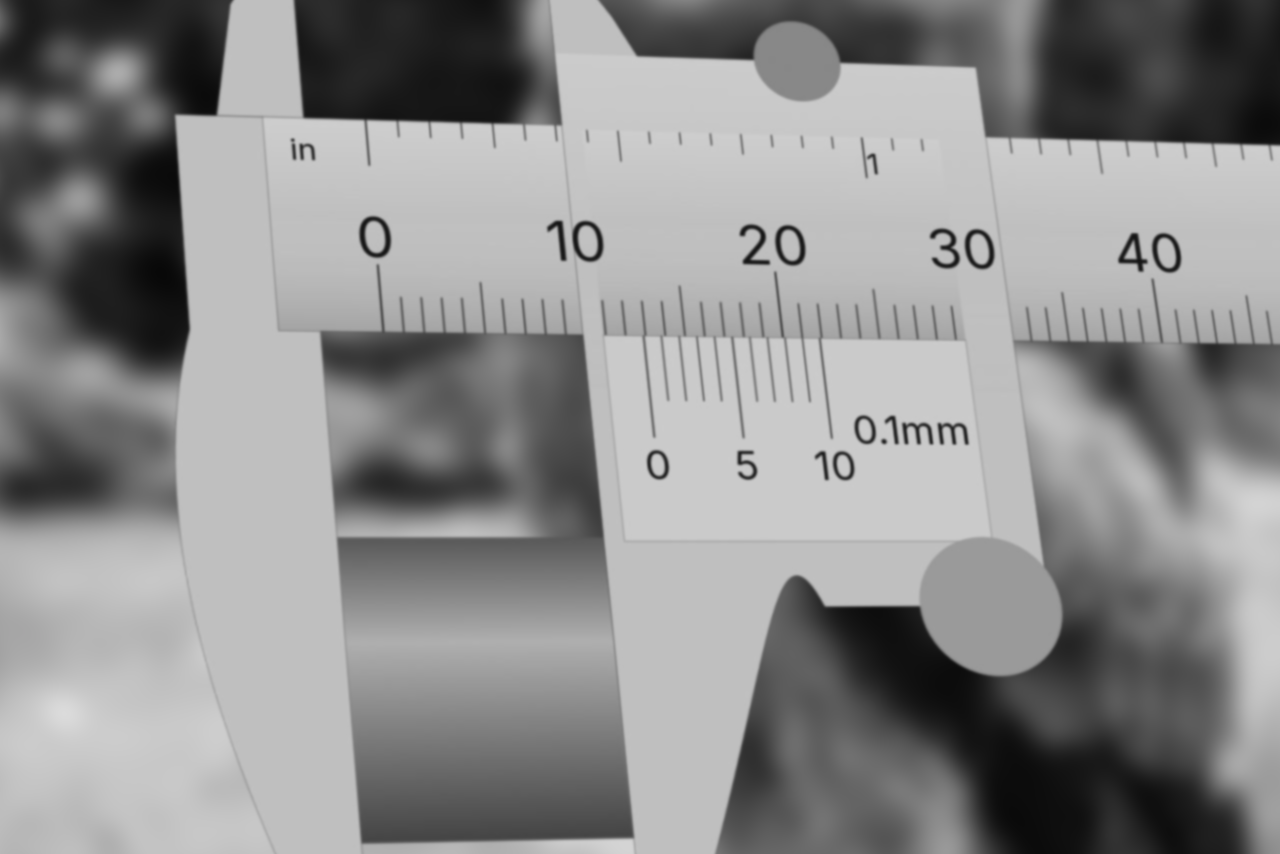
12.9; mm
